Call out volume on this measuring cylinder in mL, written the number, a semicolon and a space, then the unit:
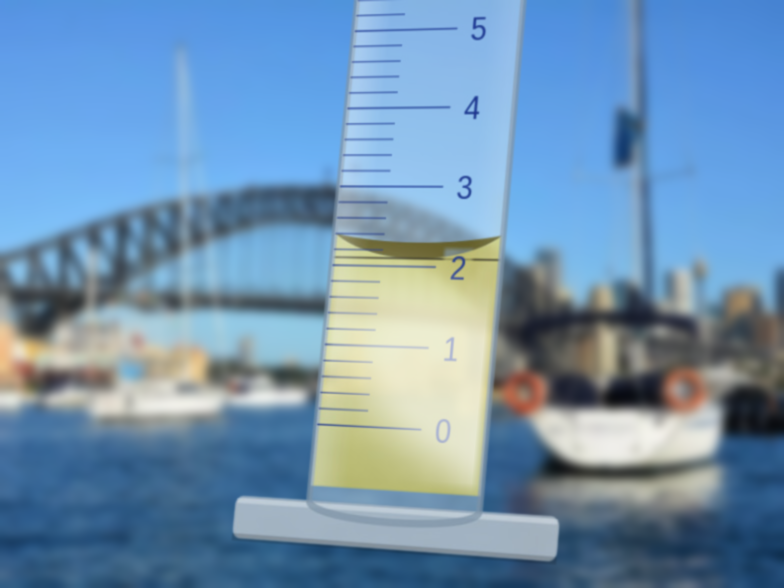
2.1; mL
